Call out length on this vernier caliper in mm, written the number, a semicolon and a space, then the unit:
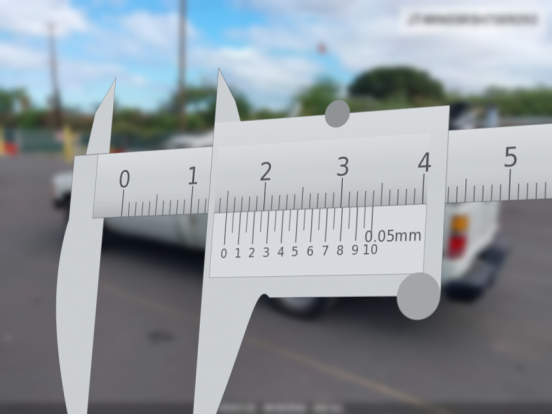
15.0; mm
